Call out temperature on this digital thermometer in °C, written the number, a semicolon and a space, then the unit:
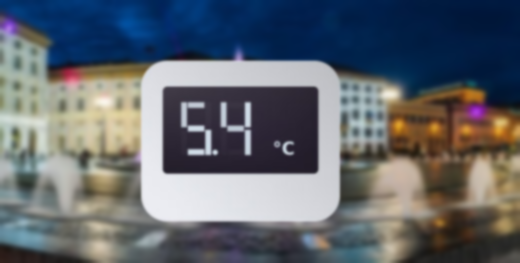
5.4; °C
